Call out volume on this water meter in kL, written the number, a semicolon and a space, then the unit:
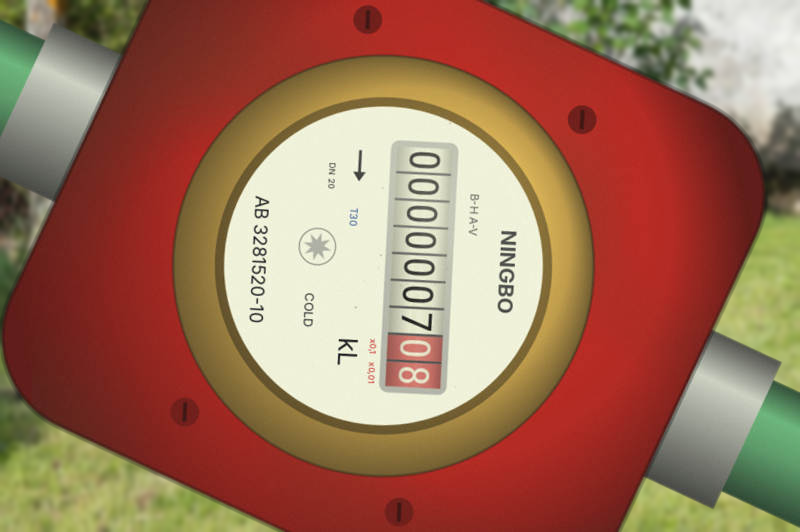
7.08; kL
